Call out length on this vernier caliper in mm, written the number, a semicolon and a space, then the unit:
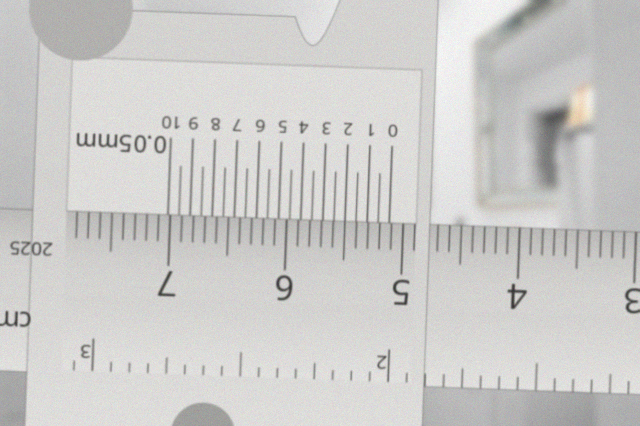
51.2; mm
